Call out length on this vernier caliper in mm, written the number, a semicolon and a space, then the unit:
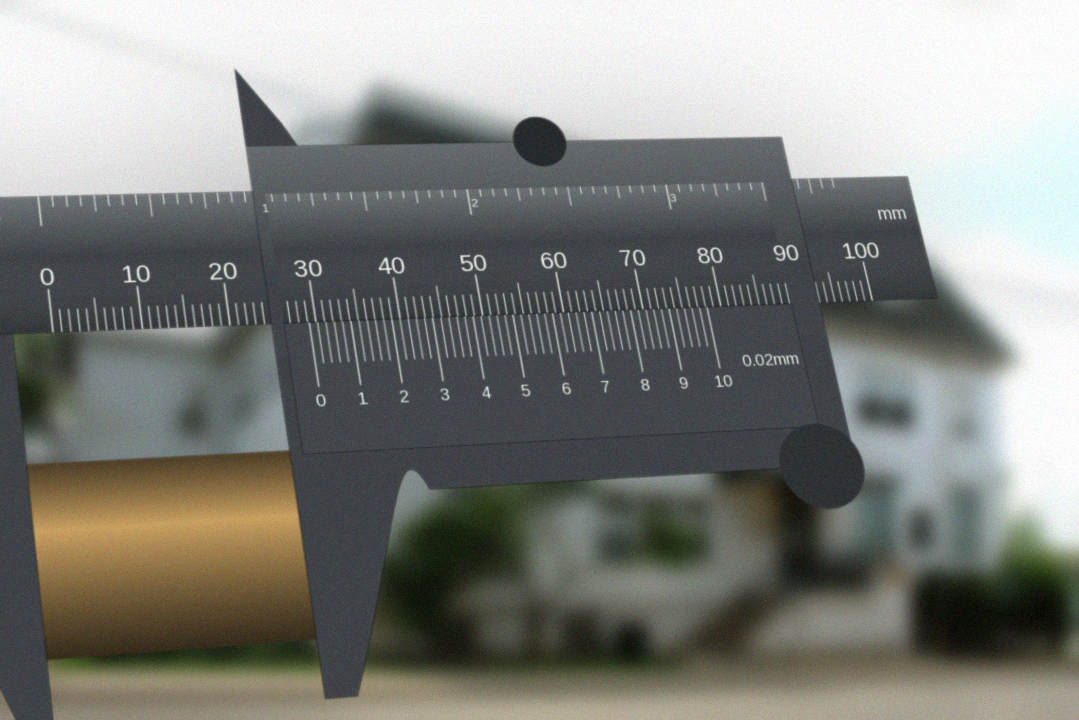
29.2; mm
